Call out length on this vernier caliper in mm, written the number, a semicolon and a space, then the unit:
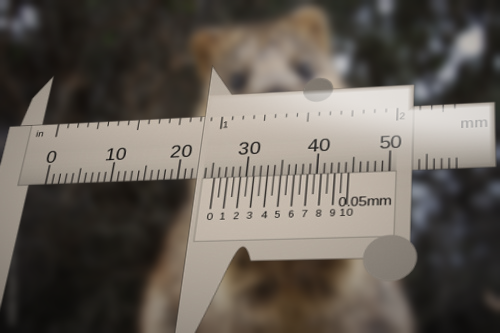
25.4; mm
